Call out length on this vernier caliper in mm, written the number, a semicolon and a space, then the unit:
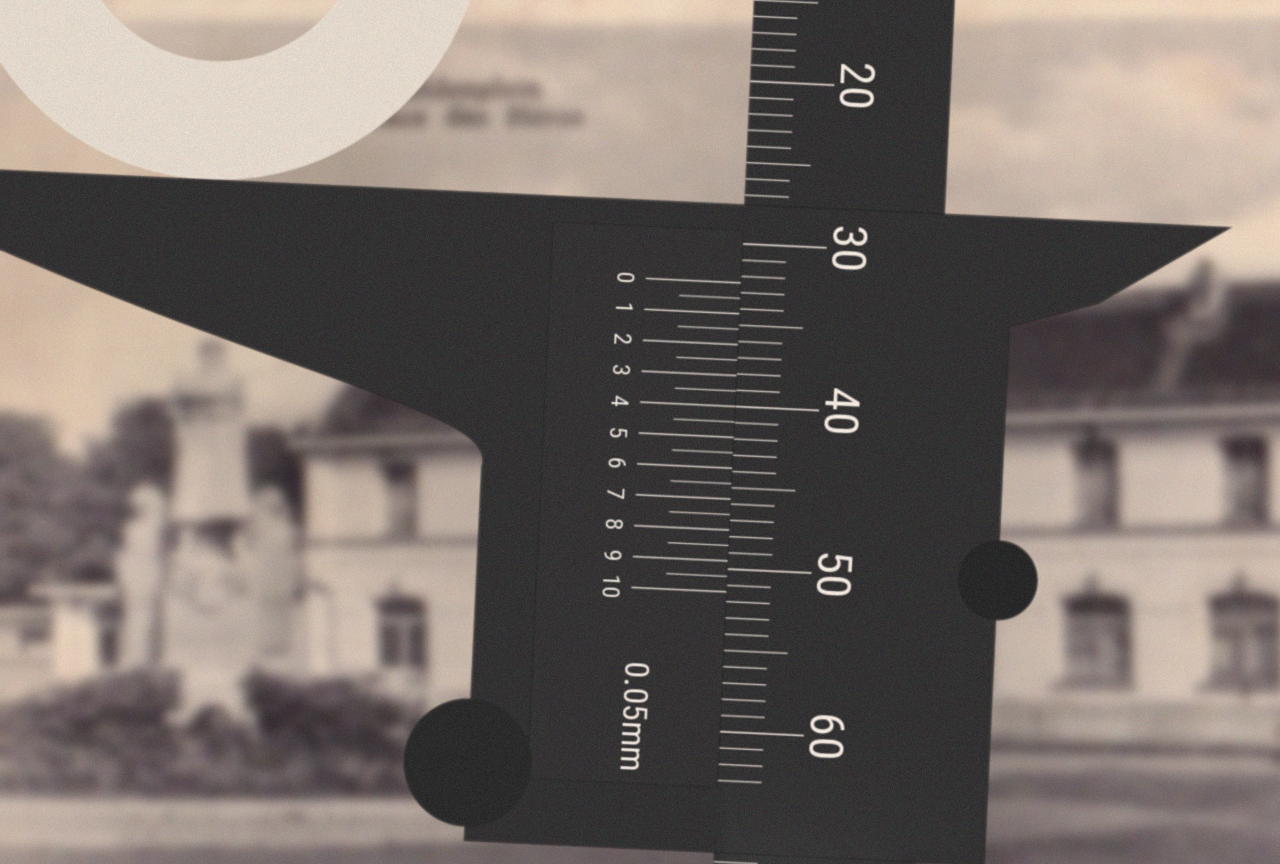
32.4; mm
